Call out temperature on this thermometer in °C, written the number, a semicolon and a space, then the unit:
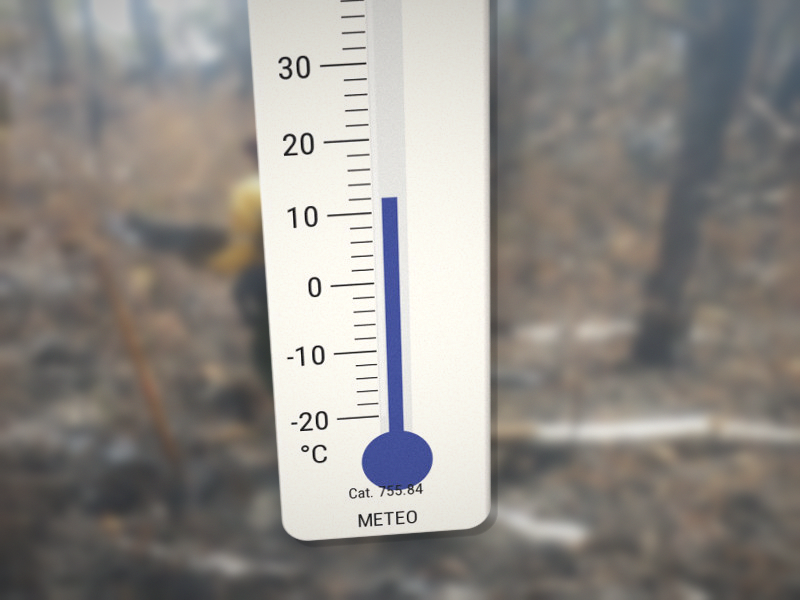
12; °C
